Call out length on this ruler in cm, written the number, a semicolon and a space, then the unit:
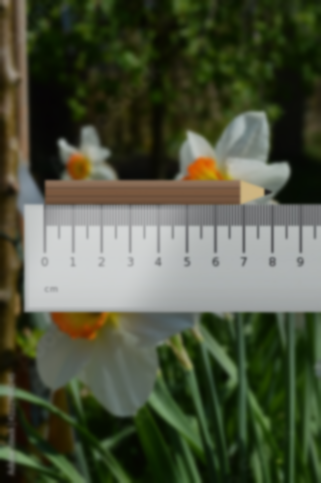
8; cm
